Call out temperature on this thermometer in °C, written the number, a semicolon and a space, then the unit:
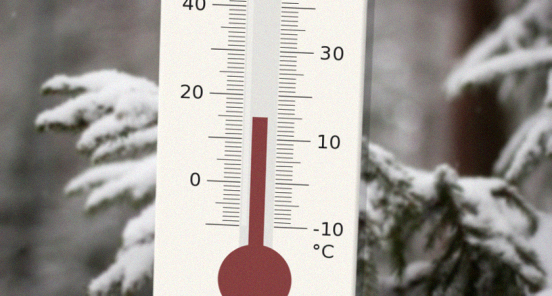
15; °C
